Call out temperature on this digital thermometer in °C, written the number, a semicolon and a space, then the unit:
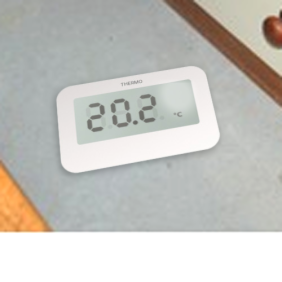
20.2; °C
